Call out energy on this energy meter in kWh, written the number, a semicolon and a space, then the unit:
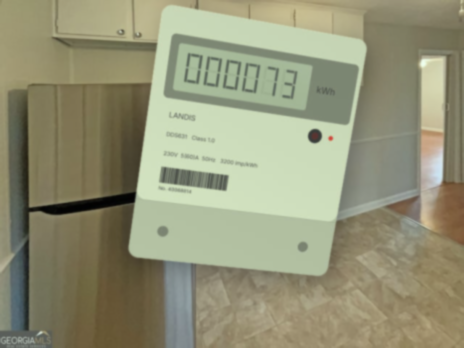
73; kWh
